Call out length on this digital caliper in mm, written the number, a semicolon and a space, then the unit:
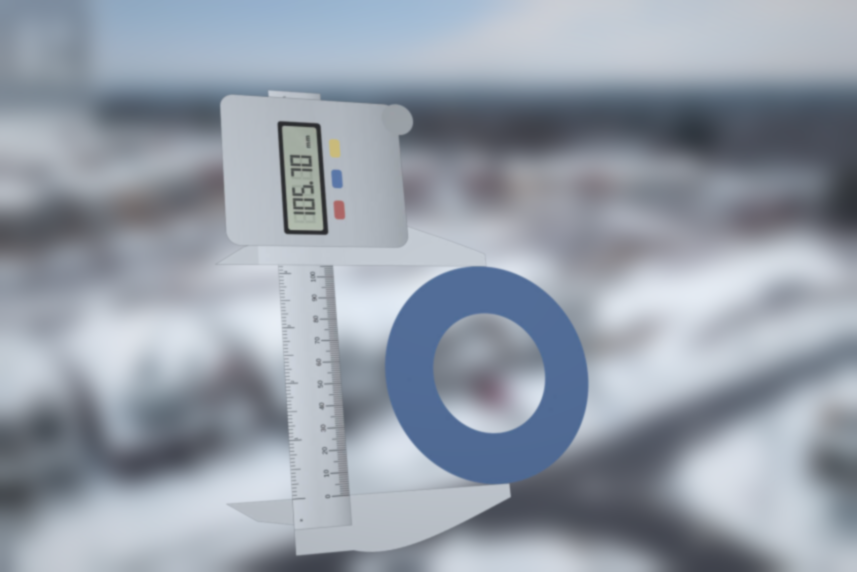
105.70; mm
